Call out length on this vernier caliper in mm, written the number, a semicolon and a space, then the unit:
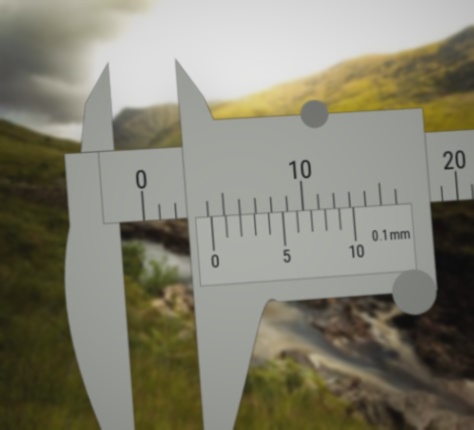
4.2; mm
